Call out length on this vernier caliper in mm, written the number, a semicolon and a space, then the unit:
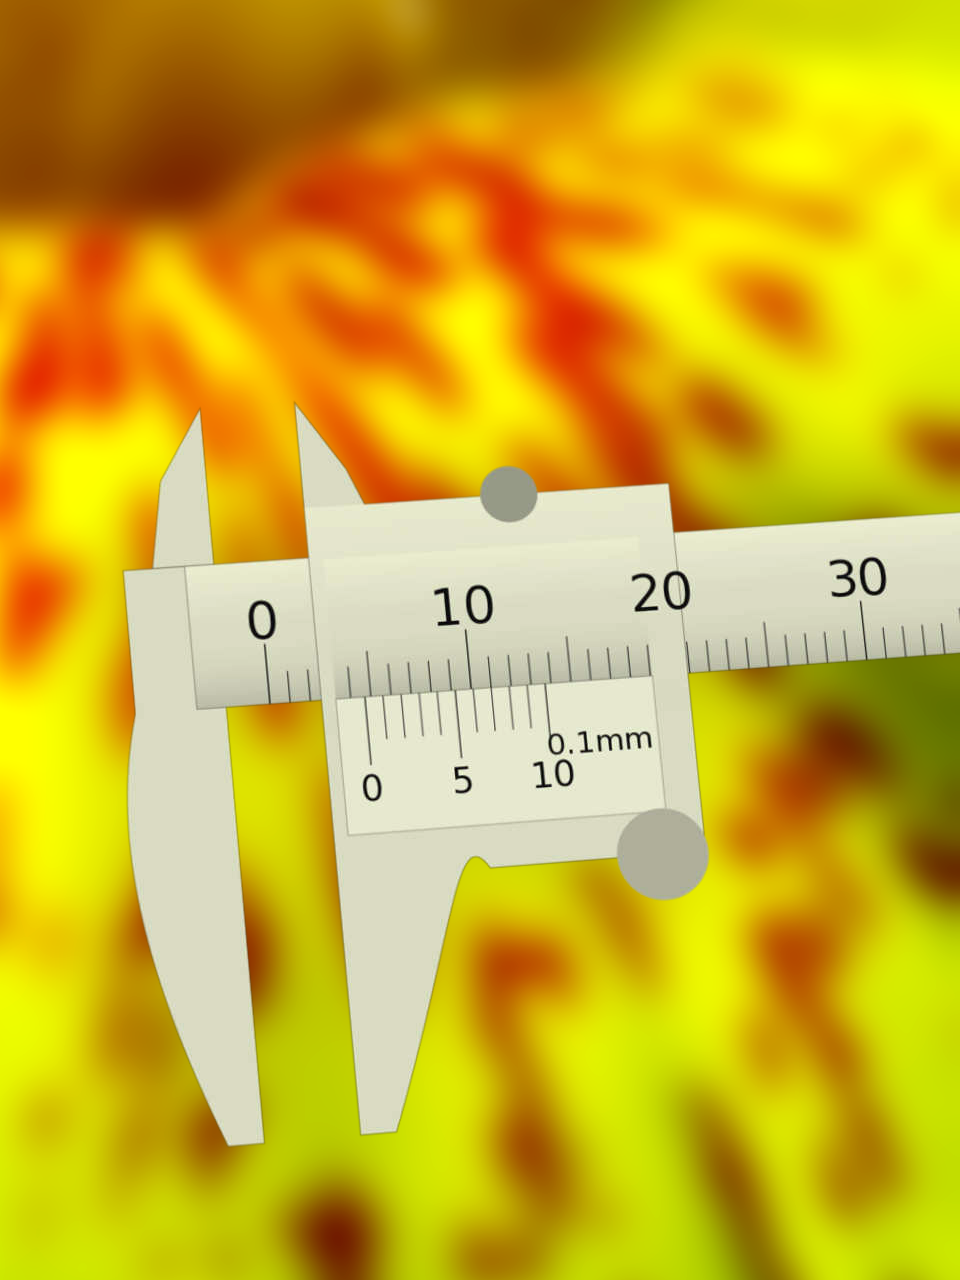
4.7; mm
